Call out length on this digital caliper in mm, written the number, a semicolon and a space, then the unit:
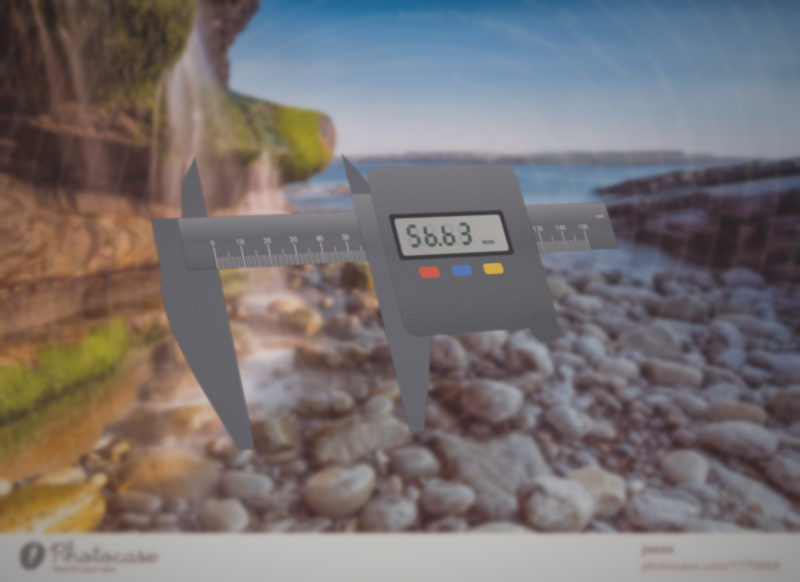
56.63; mm
